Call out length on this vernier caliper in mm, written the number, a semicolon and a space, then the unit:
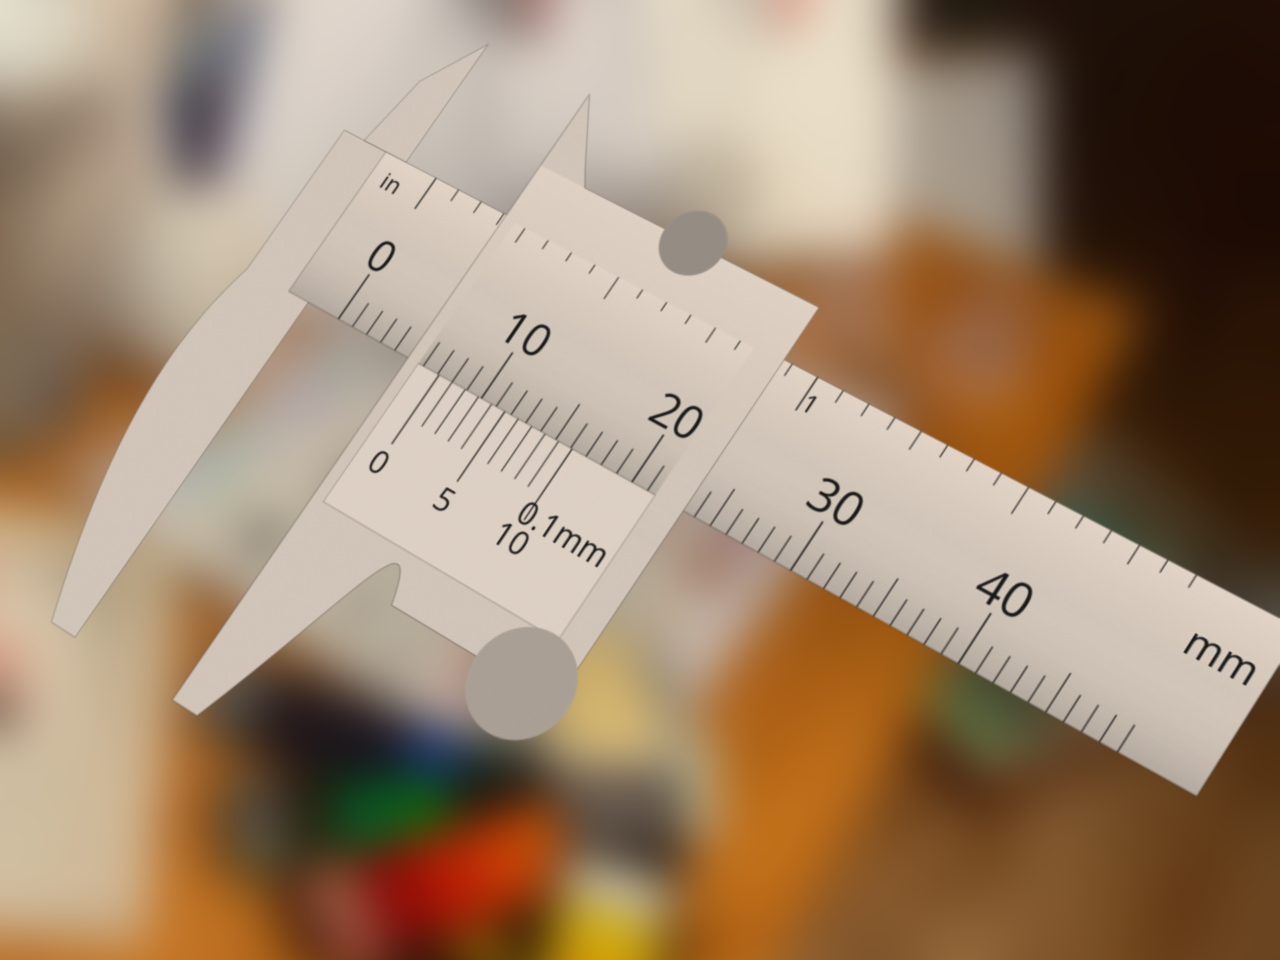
7.1; mm
